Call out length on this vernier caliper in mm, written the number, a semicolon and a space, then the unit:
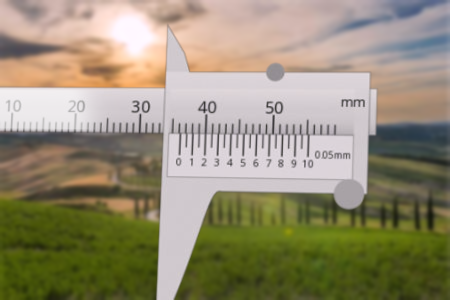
36.2; mm
